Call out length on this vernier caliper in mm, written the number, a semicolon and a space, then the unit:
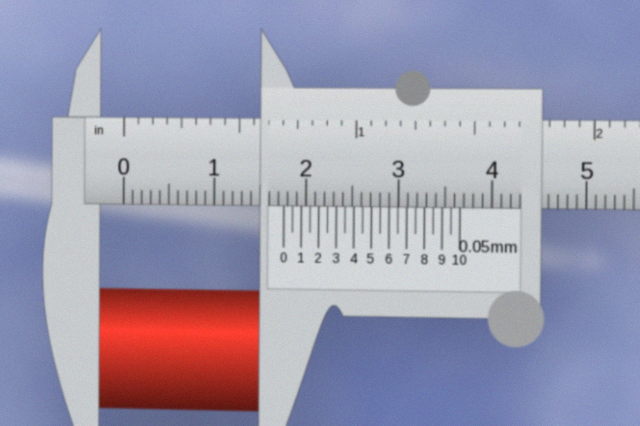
17.6; mm
